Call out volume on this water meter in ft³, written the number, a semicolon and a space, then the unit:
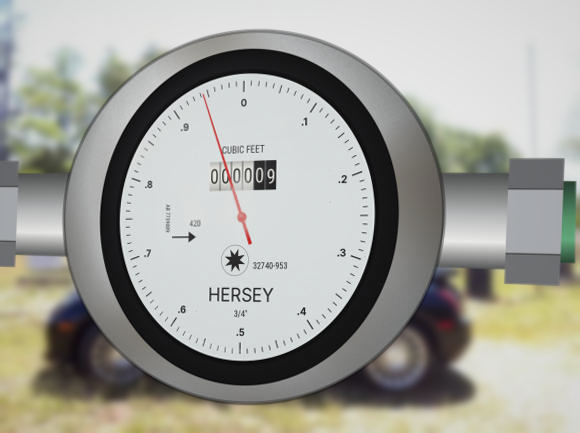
8.94; ft³
